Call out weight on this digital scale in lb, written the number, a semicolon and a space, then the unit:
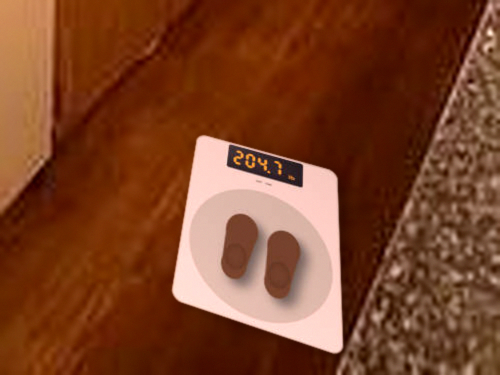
204.7; lb
